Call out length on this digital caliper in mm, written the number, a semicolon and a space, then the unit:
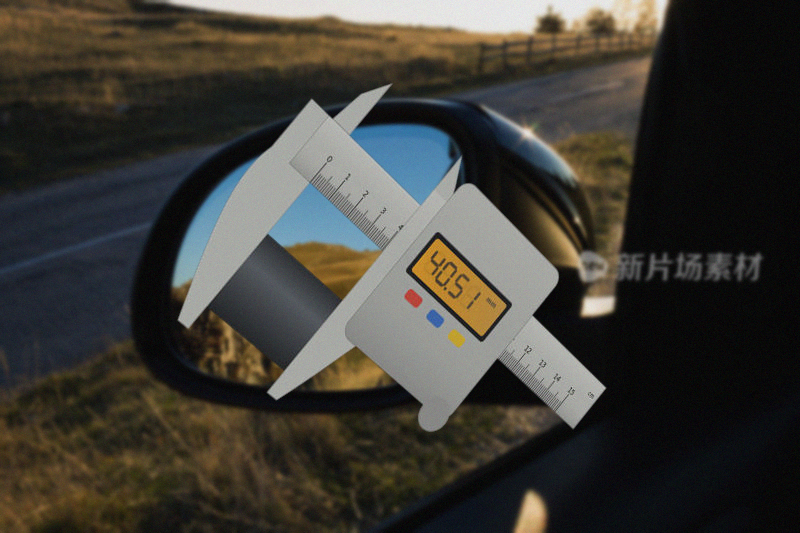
40.51; mm
